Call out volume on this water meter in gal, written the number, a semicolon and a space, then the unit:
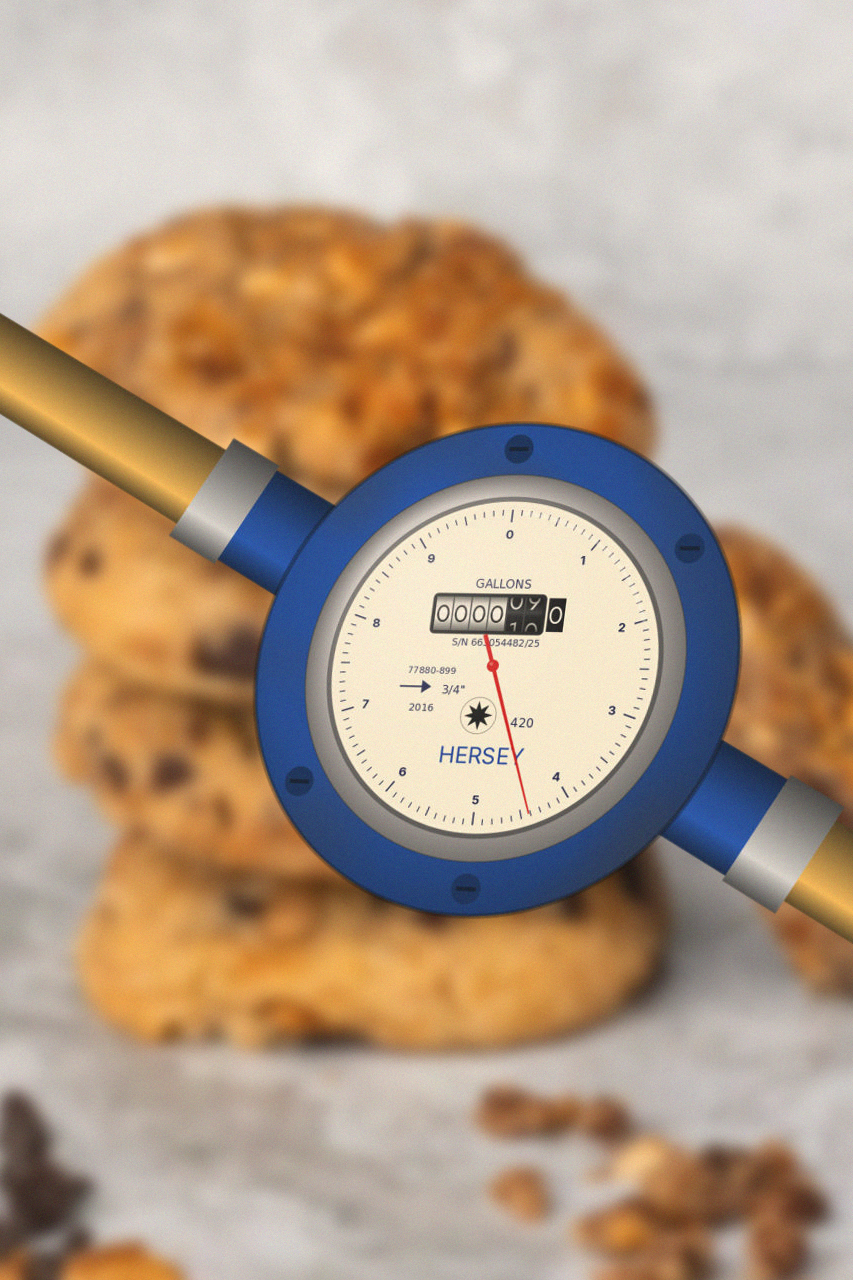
94.4; gal
